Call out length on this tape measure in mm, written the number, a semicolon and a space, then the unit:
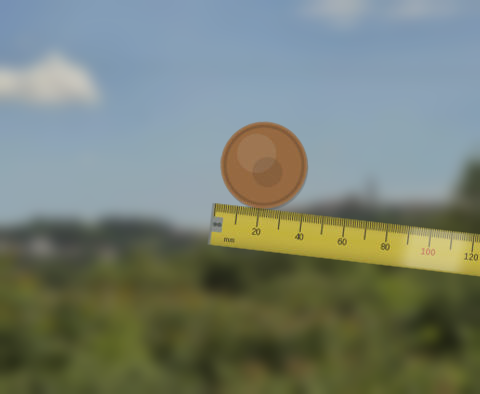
40; mm
